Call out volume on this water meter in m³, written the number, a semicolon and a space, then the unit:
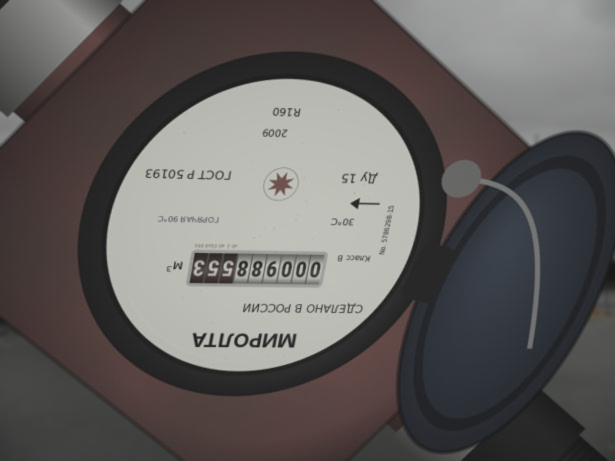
988.553; m³
